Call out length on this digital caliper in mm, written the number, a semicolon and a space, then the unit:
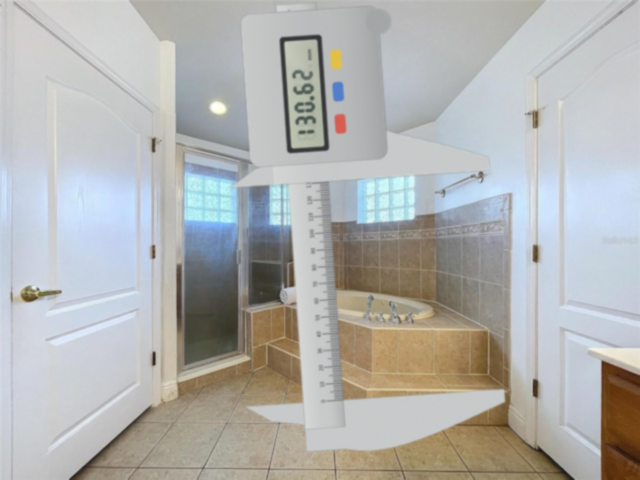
130.62; mm
